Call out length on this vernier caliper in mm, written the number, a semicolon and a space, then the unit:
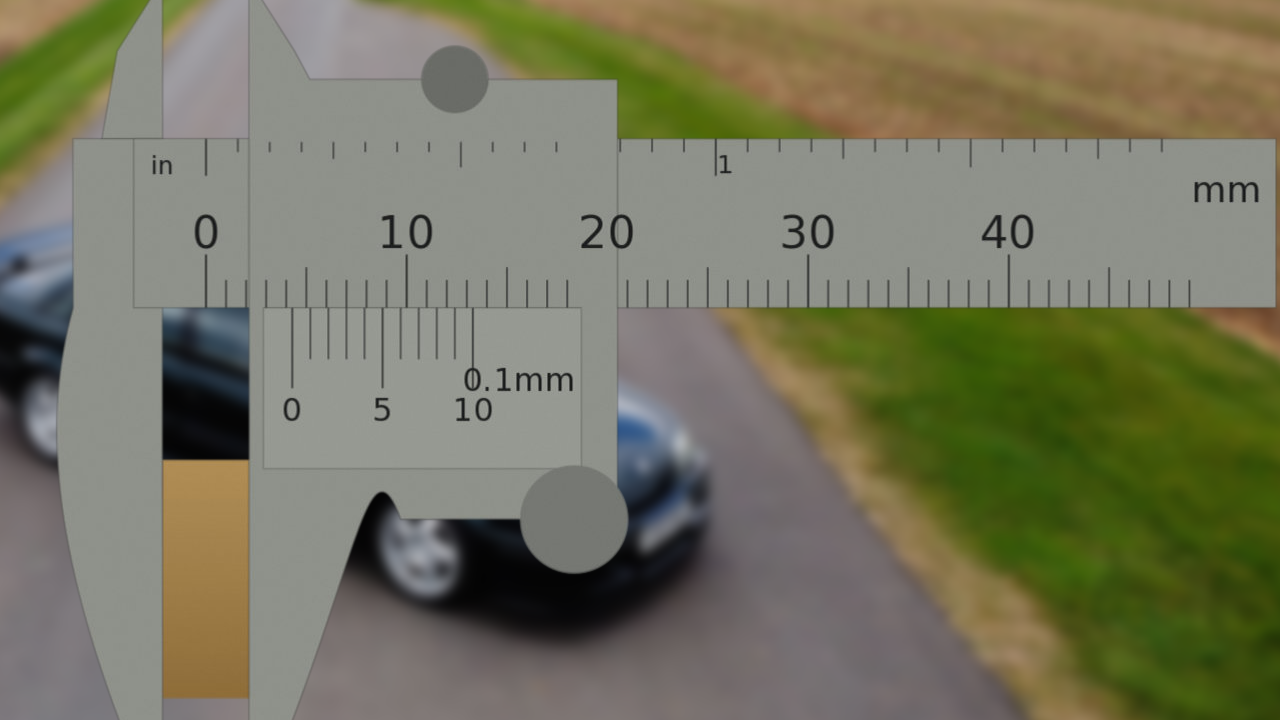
4.3; mm
